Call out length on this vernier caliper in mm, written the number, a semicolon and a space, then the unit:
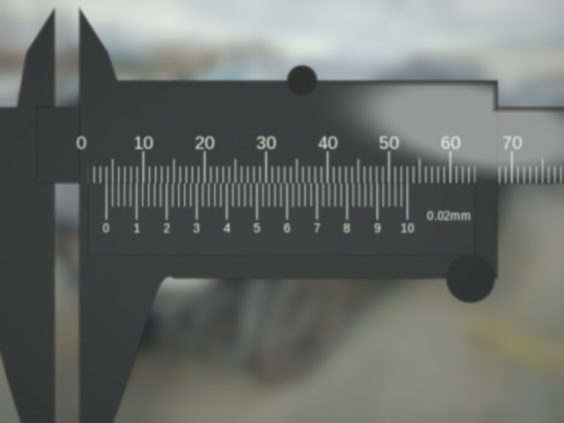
4.0; mm
